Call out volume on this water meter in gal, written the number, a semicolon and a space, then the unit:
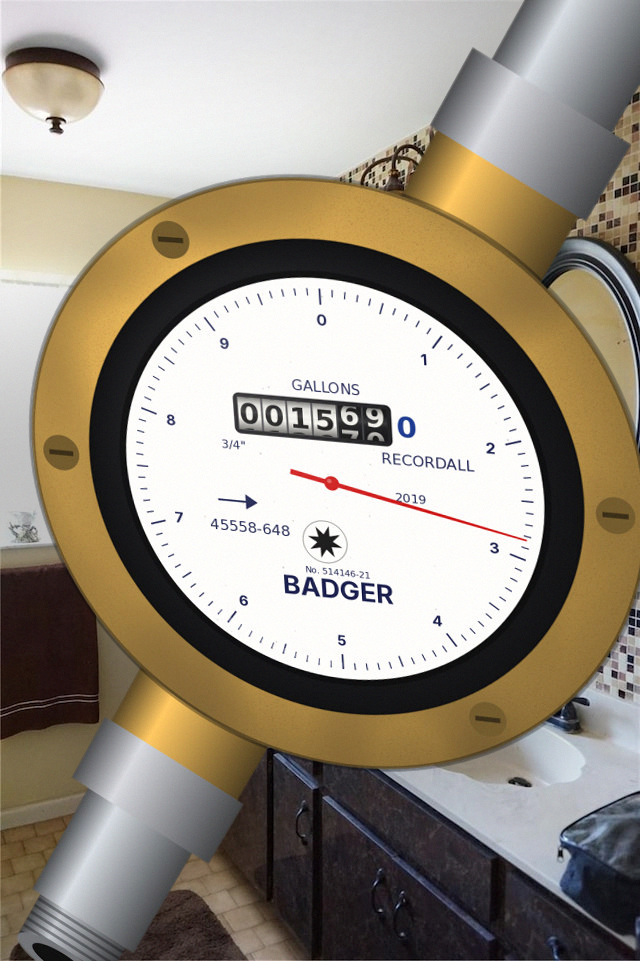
15692.8; gal
